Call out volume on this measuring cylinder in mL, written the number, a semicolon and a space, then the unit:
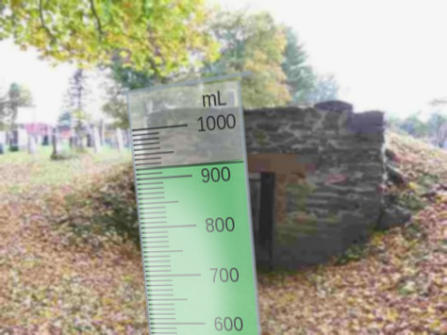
920; mL
